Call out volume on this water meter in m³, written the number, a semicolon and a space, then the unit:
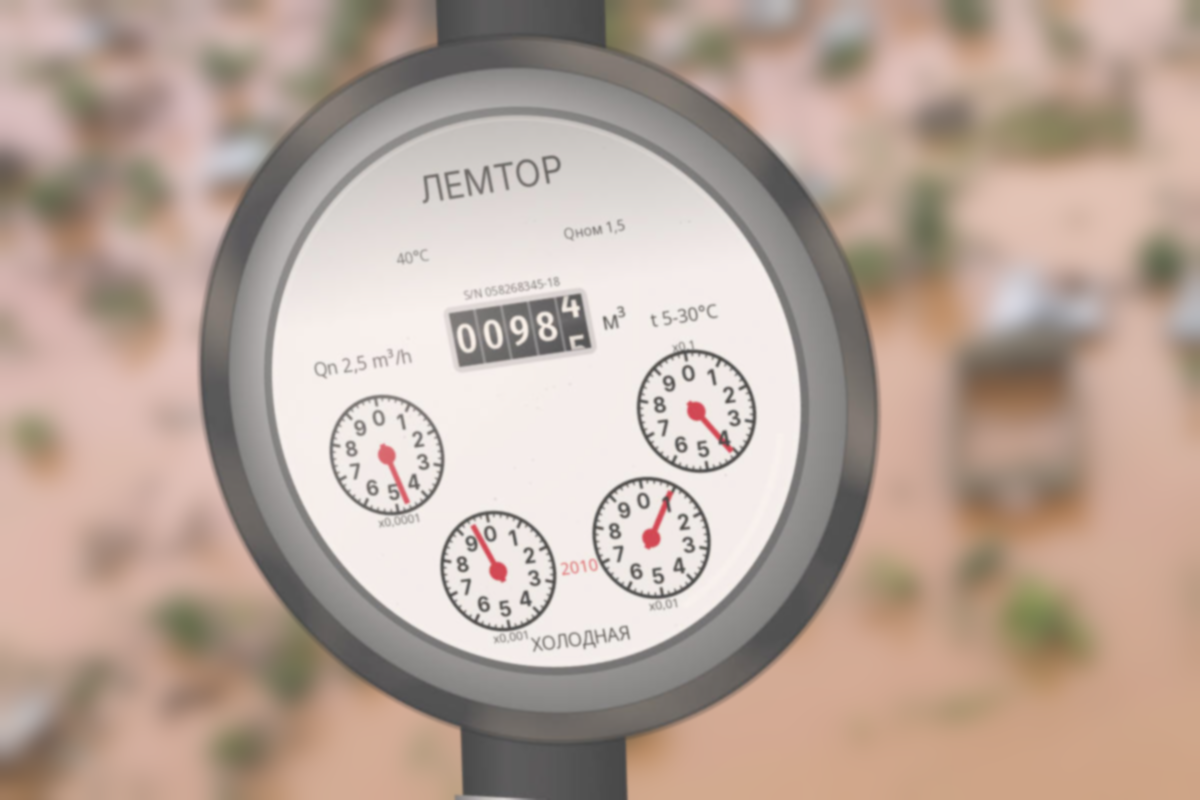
984.4094; m³
